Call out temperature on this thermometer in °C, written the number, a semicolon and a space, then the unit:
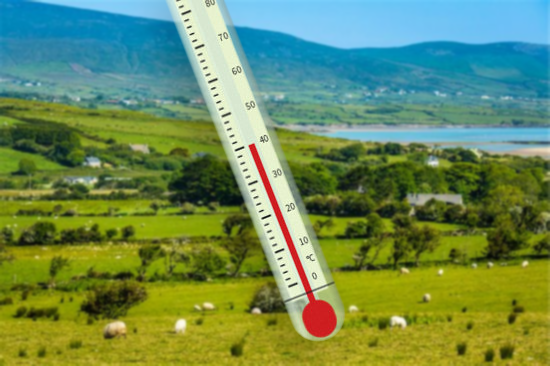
40; °C
